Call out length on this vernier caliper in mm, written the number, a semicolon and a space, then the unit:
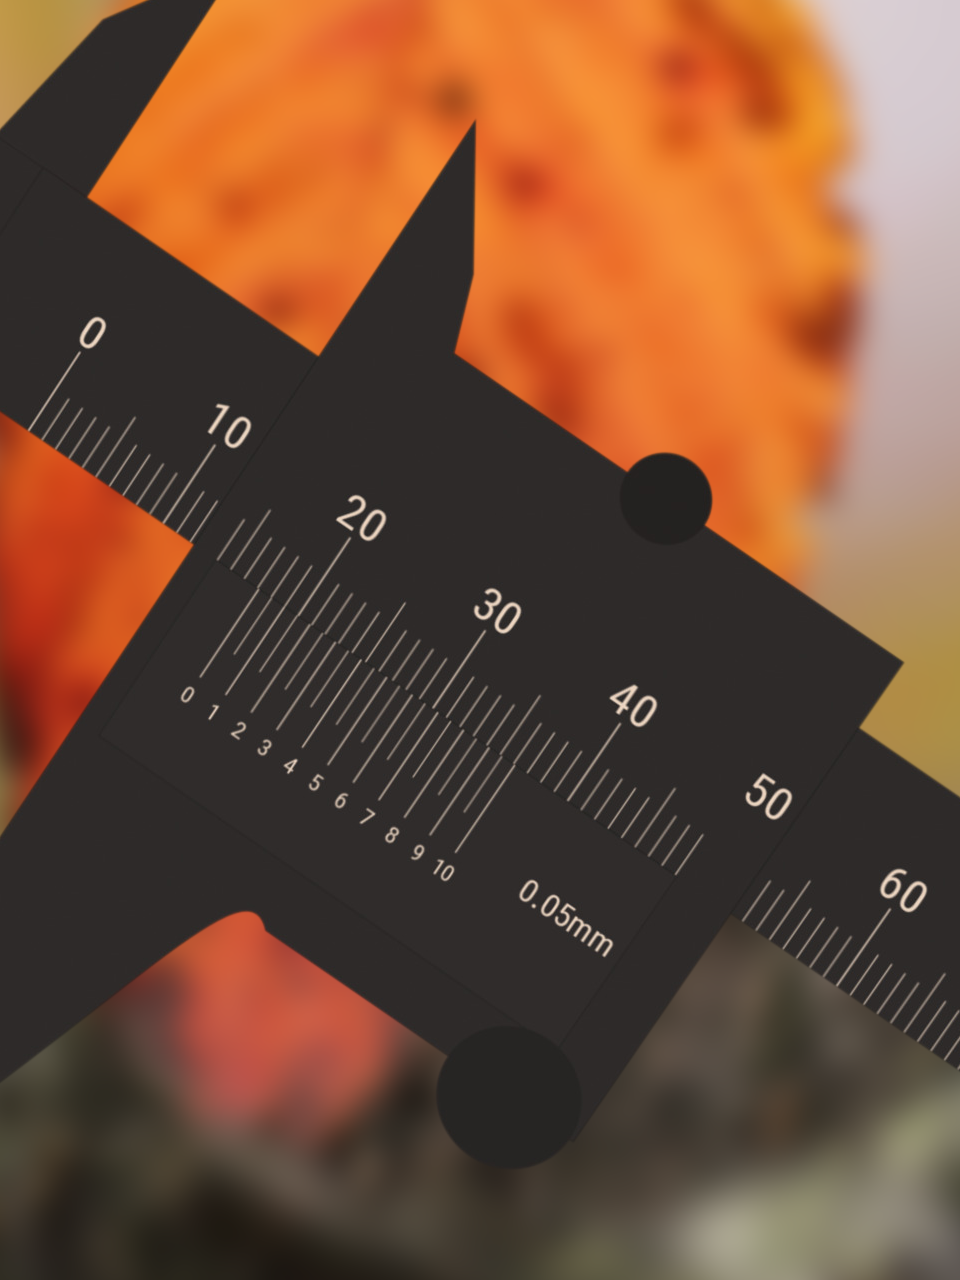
17.1; mm
